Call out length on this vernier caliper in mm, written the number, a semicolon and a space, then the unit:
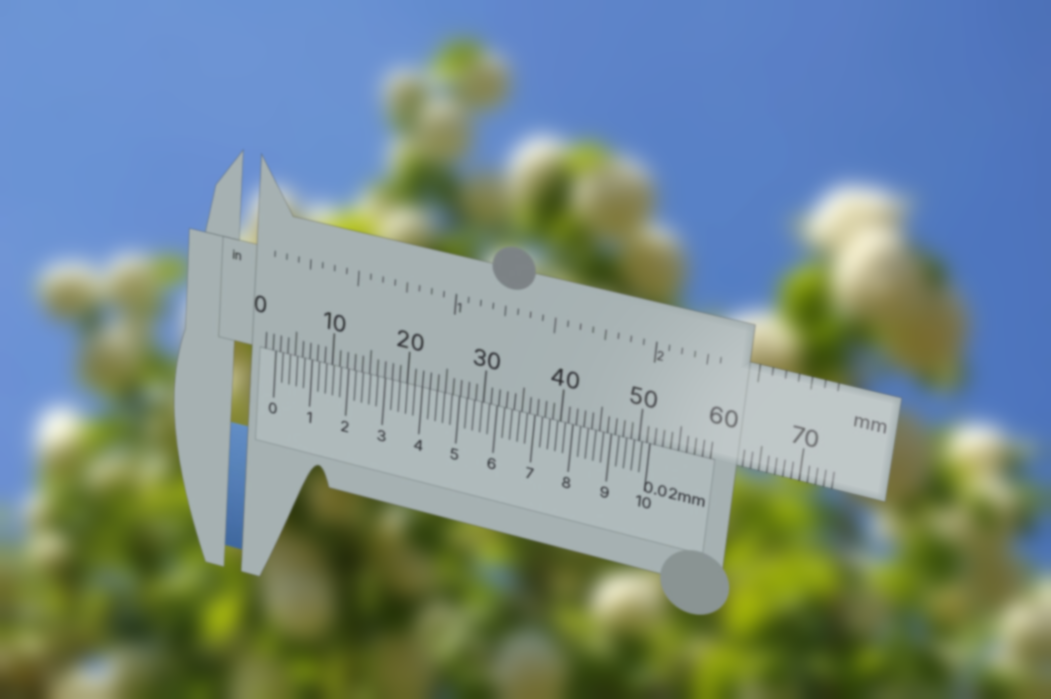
2.4; mm
